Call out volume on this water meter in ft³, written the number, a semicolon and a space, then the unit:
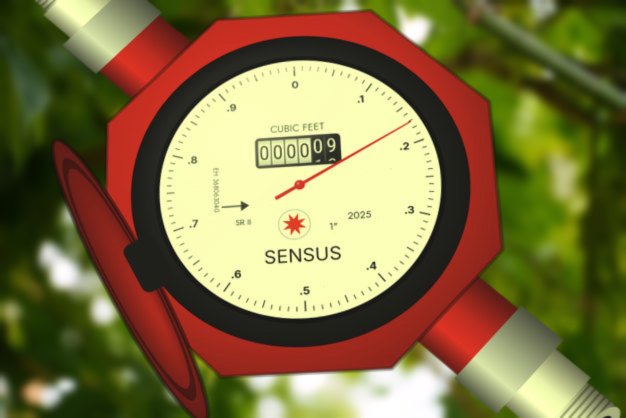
9.17; ft³
